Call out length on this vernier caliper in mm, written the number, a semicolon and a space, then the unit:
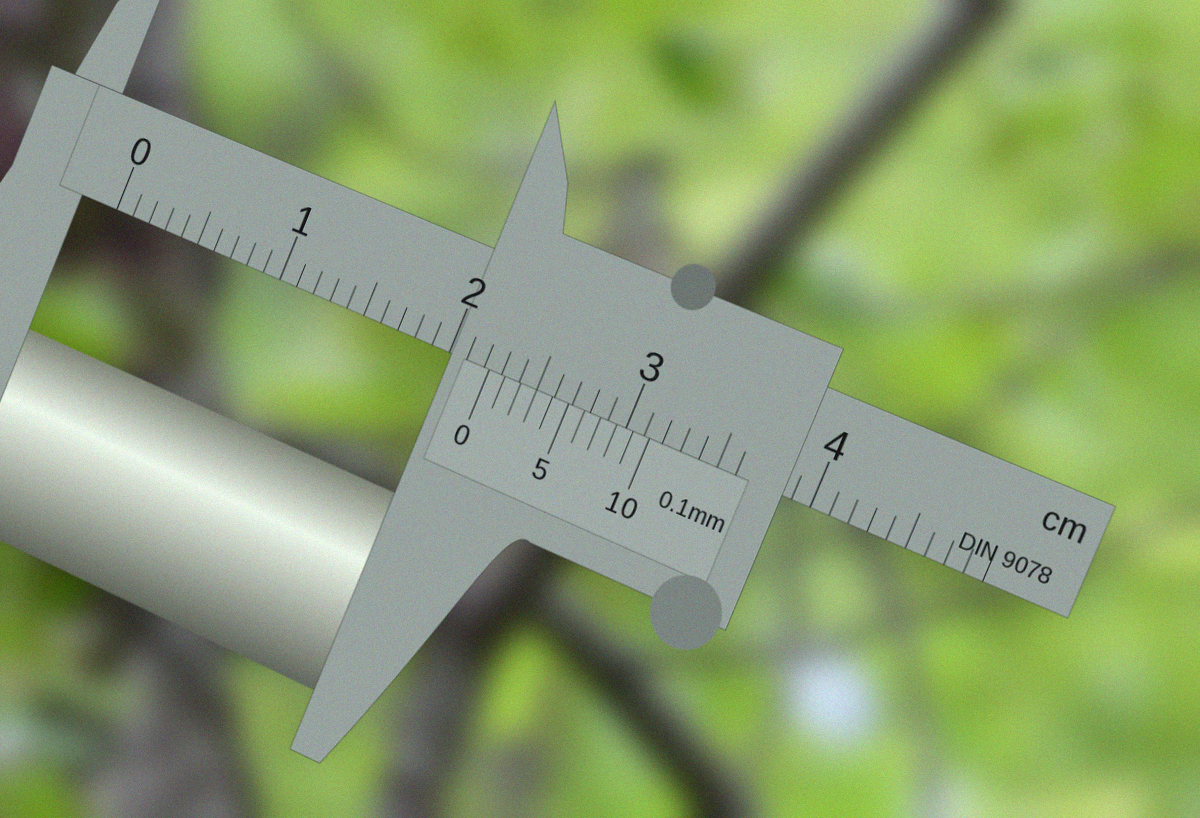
22.3; mm
